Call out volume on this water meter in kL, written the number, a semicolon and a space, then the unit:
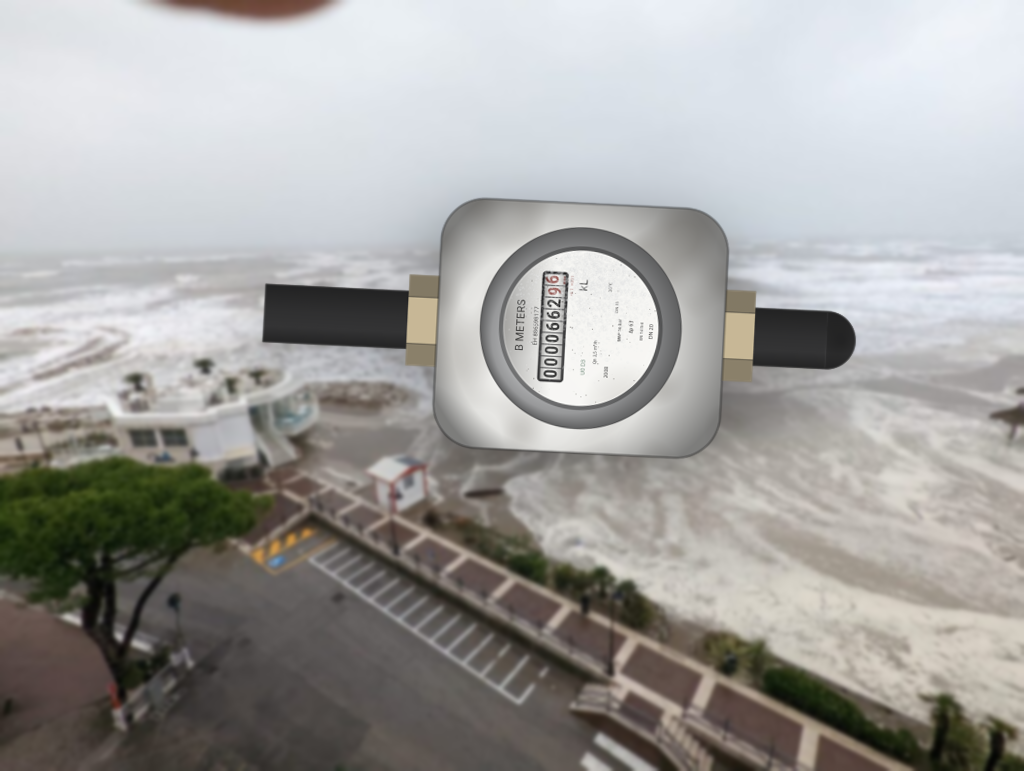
662.96; kL
